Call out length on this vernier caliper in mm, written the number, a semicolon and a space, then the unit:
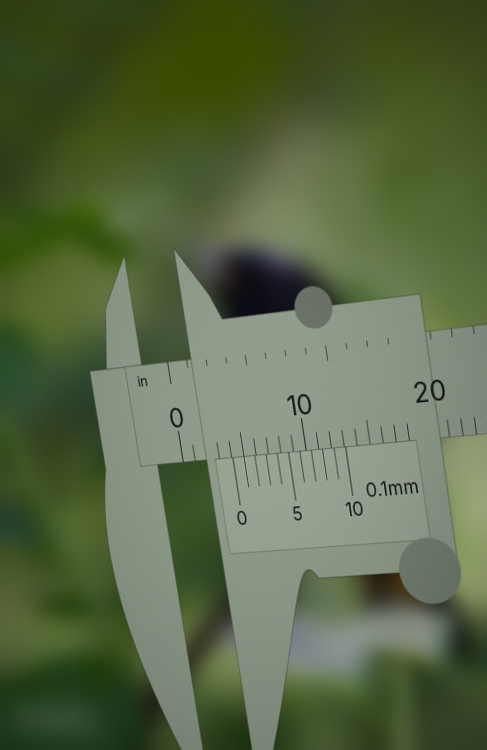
4.1; mm
